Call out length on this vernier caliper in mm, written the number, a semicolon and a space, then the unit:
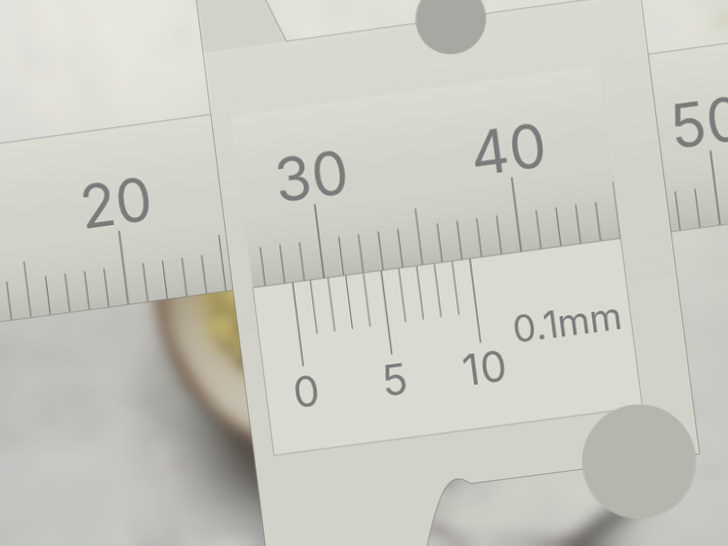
28.4; mm
